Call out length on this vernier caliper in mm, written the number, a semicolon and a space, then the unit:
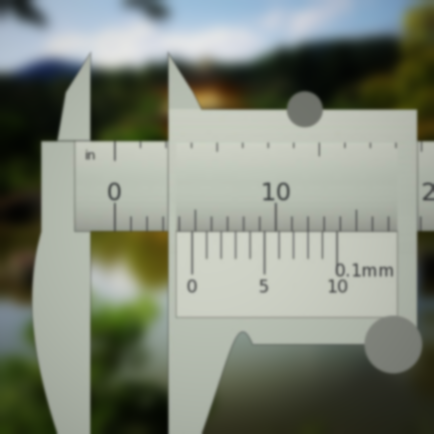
4.8; mm
